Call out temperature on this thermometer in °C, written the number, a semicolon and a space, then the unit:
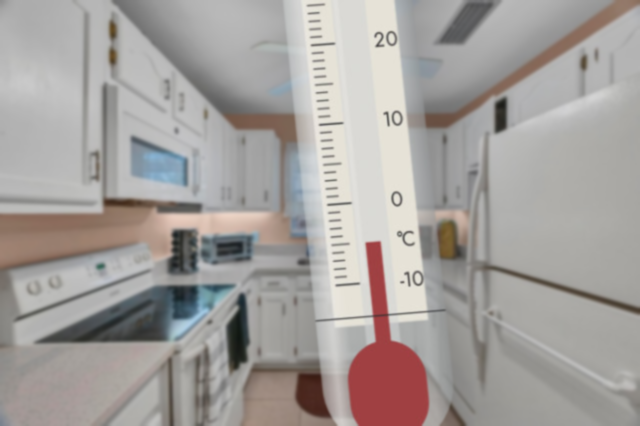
-5; °C
